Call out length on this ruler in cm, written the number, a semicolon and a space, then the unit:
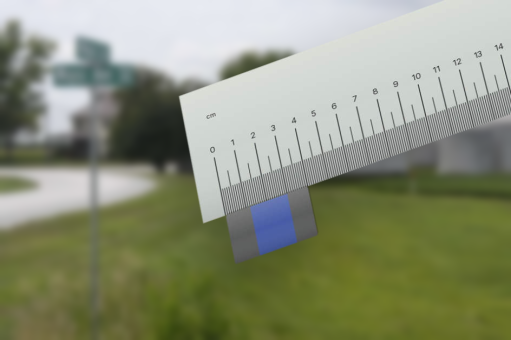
4; cm
